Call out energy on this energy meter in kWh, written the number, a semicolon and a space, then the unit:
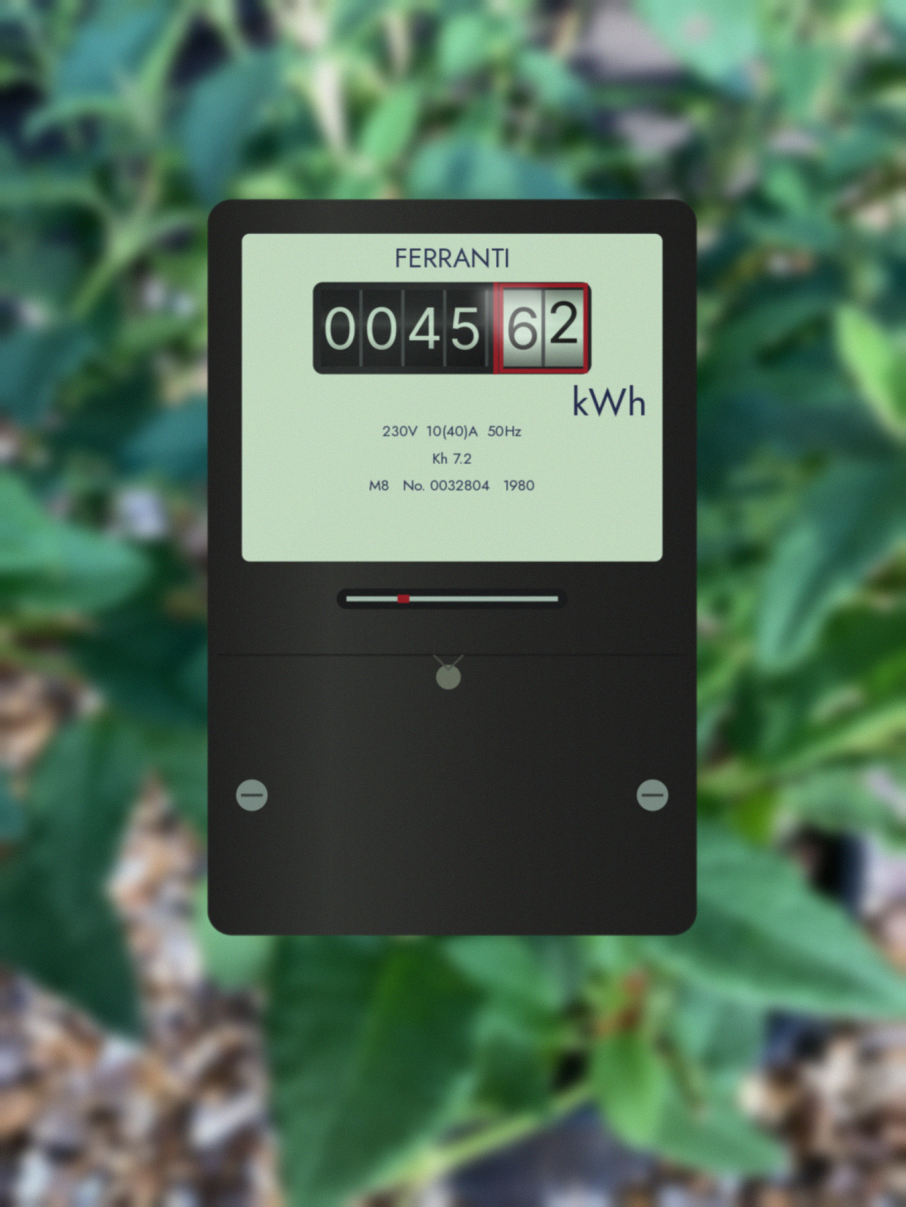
45.62; kWh
